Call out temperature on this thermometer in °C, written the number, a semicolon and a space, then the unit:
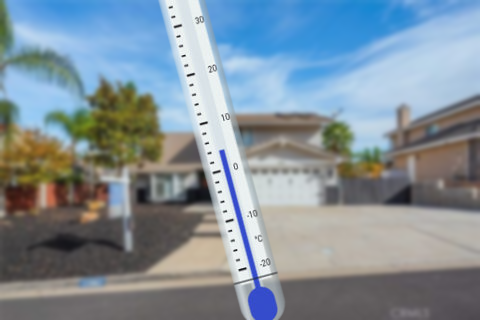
4; °C
